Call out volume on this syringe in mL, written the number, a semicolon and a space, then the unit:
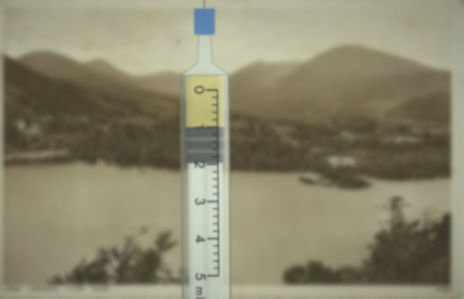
1; mL
